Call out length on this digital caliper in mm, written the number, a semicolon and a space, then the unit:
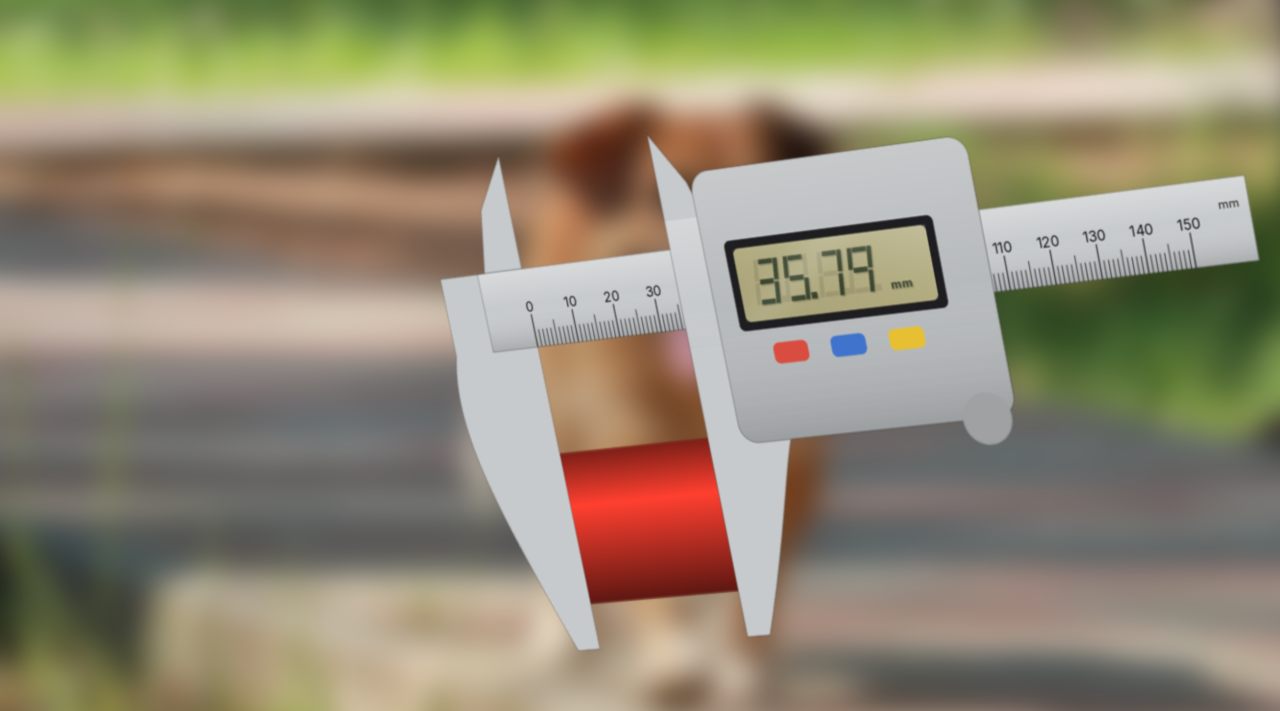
35.79; mm
